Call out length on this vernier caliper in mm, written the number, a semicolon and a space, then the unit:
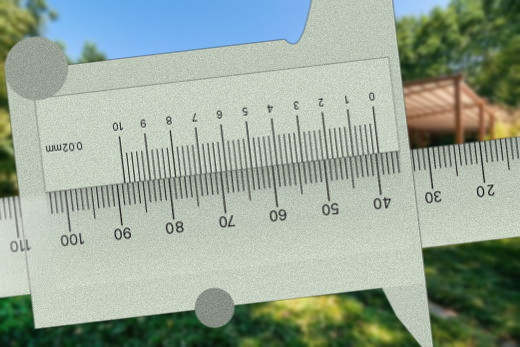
39.5; mm
